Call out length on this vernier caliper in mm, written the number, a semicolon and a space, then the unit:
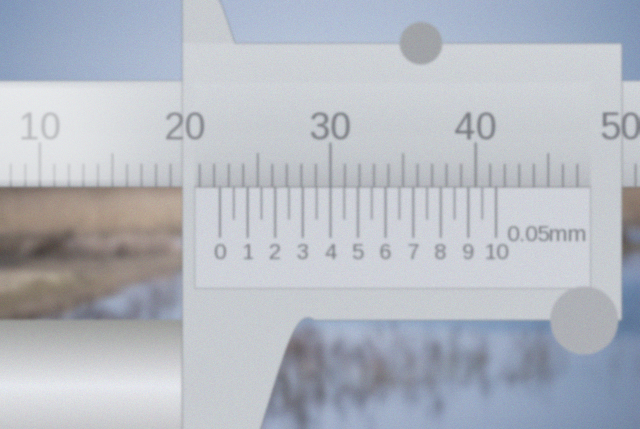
22.4; mm
